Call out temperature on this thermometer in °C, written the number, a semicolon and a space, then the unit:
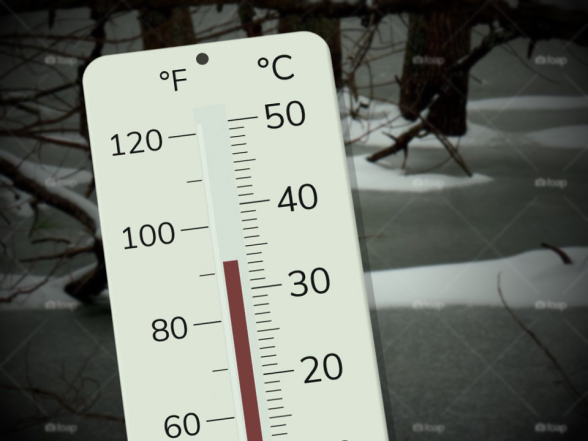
33.5; °C
